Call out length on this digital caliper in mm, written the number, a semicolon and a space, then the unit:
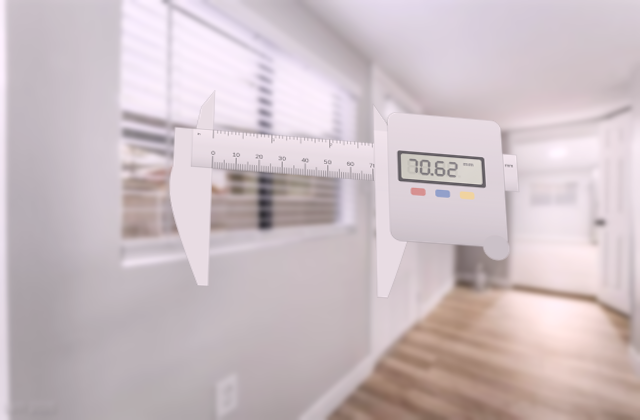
70.62; mm
